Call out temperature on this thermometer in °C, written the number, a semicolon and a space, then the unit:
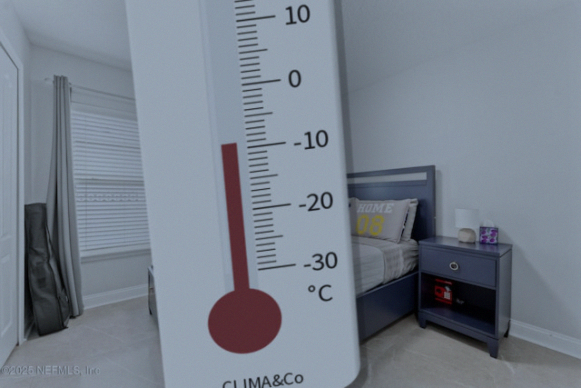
-9; °C
